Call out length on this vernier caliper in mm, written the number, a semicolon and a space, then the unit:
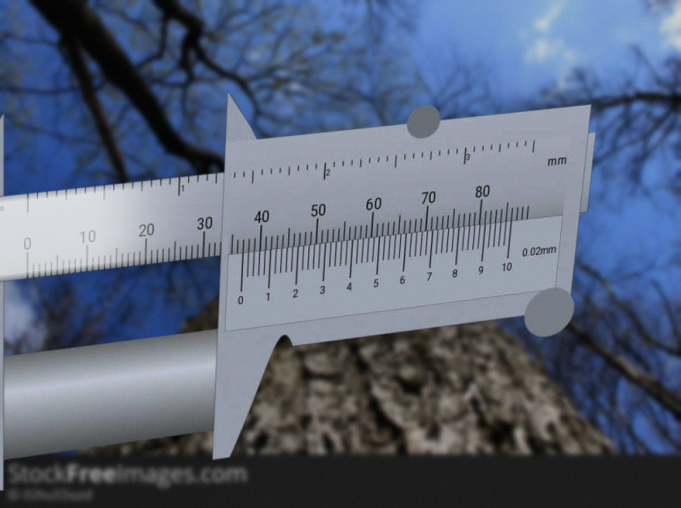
37.0; mm
